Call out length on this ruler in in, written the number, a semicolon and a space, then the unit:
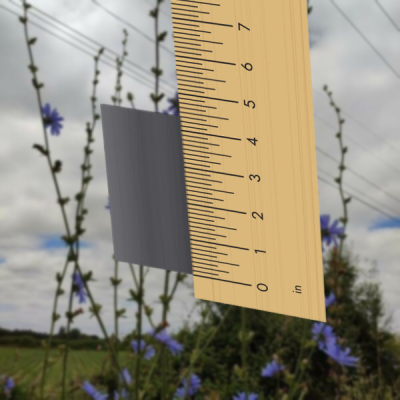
4.375; in
